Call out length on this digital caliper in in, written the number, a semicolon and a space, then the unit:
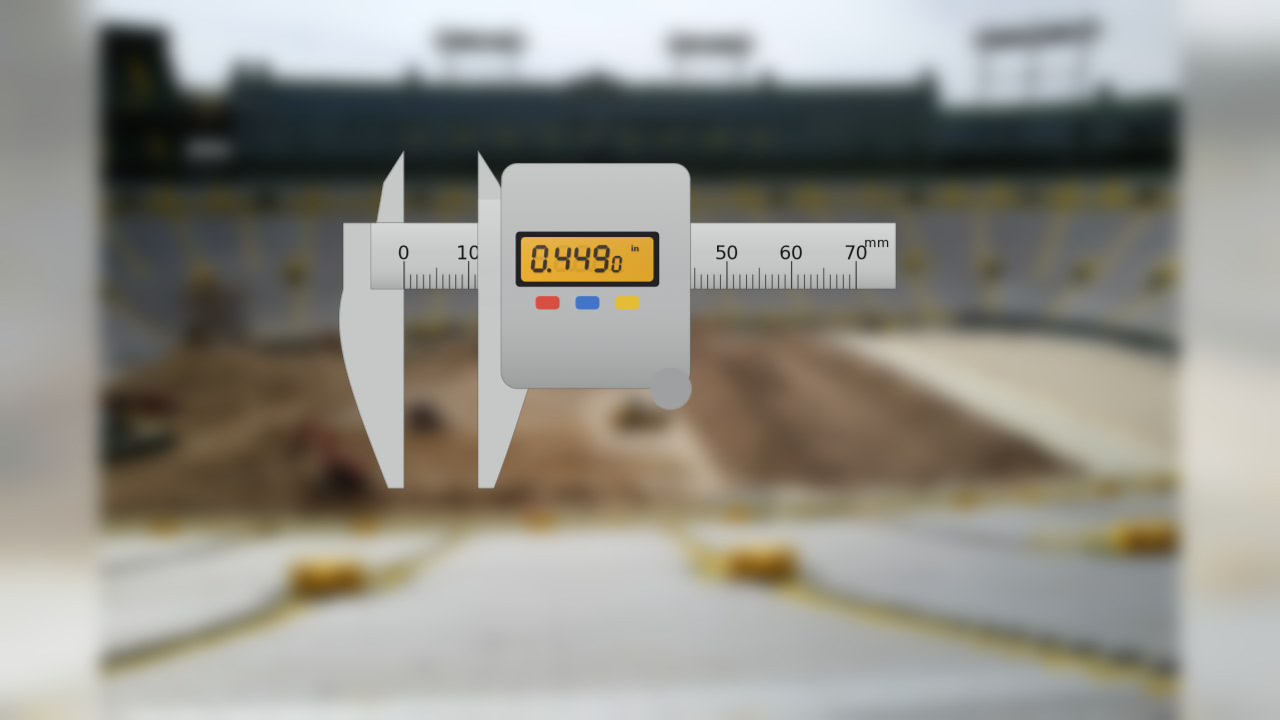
0.4490; in
